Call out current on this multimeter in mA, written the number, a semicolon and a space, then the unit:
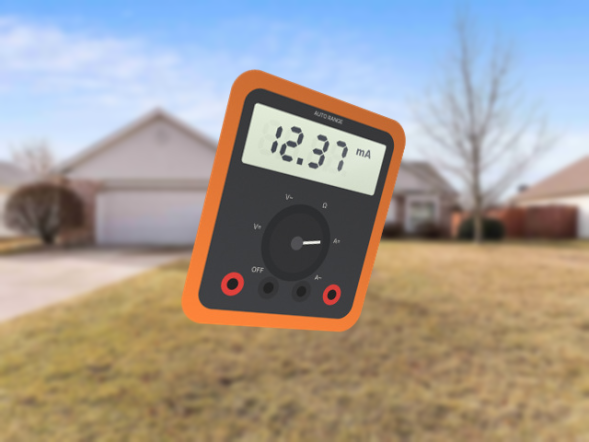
12.37; mA
